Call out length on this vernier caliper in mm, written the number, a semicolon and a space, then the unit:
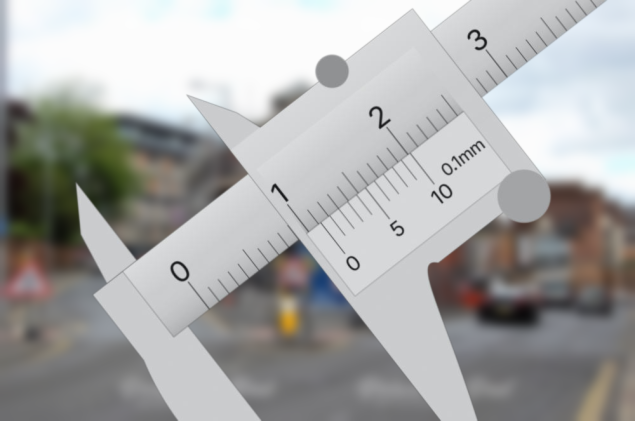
11.2; mm
